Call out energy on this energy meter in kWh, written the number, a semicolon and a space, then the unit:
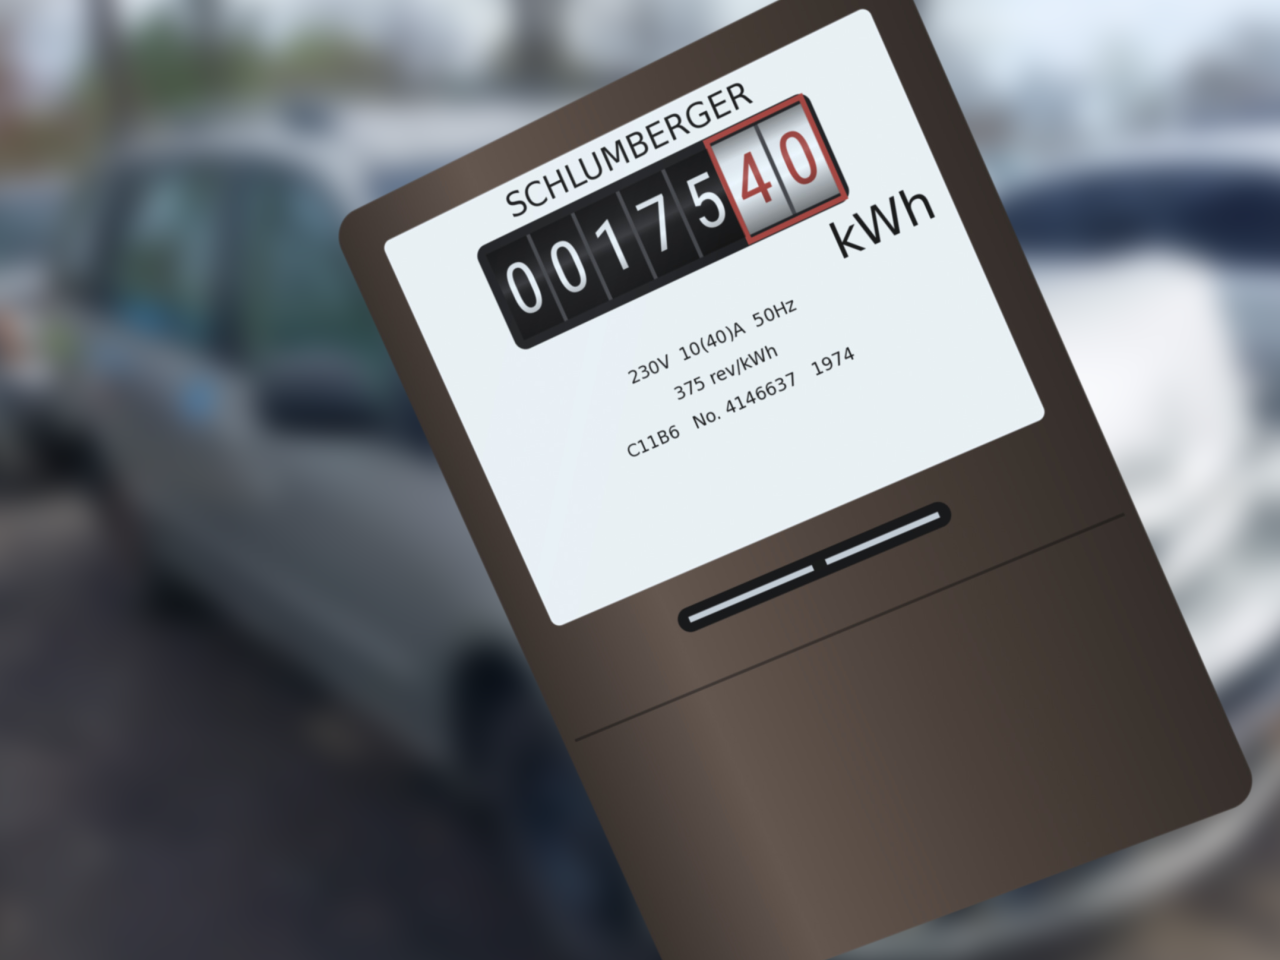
175.40; kWh
